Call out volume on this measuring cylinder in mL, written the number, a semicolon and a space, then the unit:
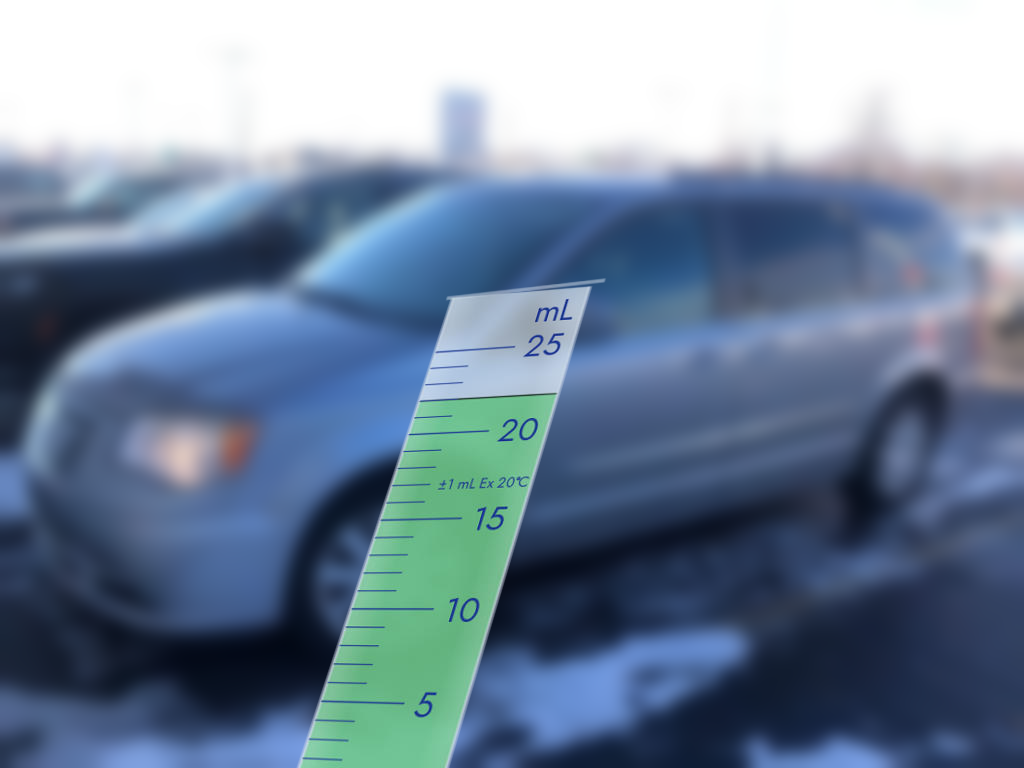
22; mL
